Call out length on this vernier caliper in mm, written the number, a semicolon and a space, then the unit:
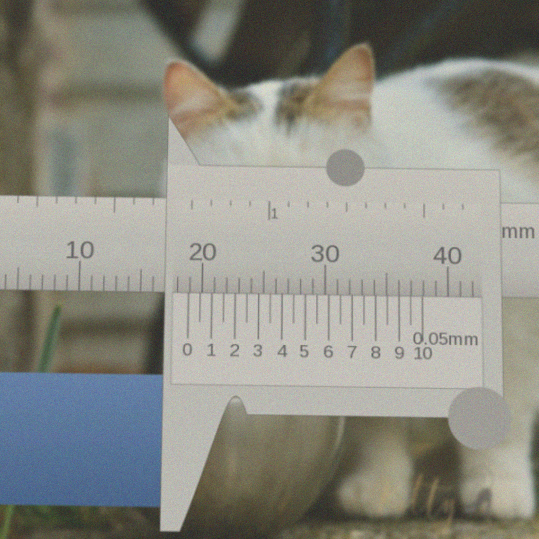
18.9; mm
